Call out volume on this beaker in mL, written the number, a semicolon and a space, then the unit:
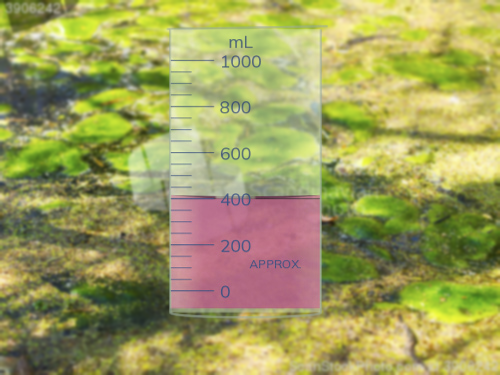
400; mL
